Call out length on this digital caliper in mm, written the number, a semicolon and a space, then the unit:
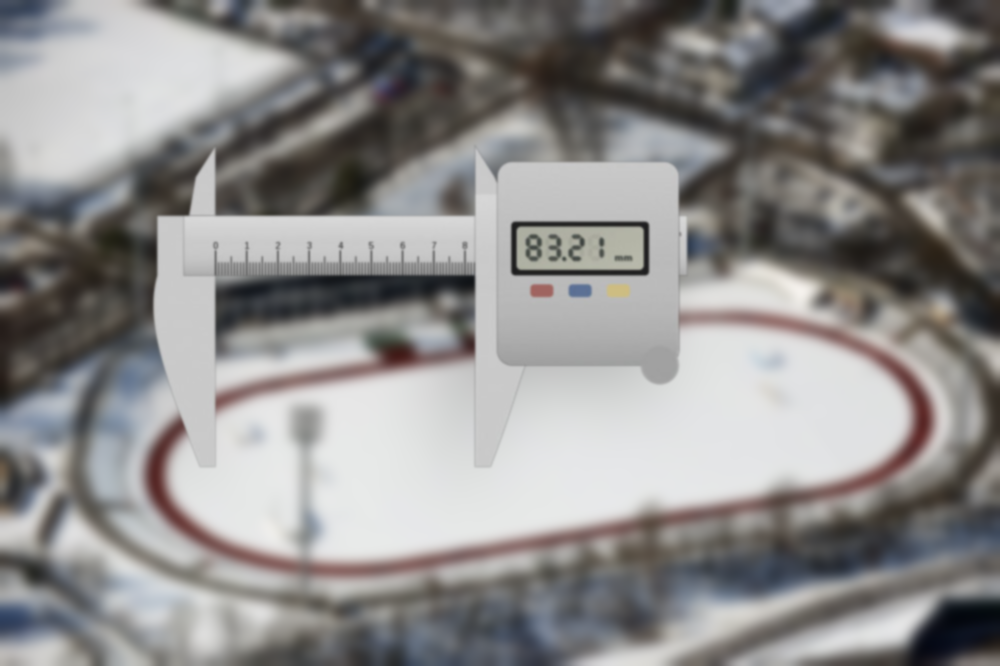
83.21; mm
